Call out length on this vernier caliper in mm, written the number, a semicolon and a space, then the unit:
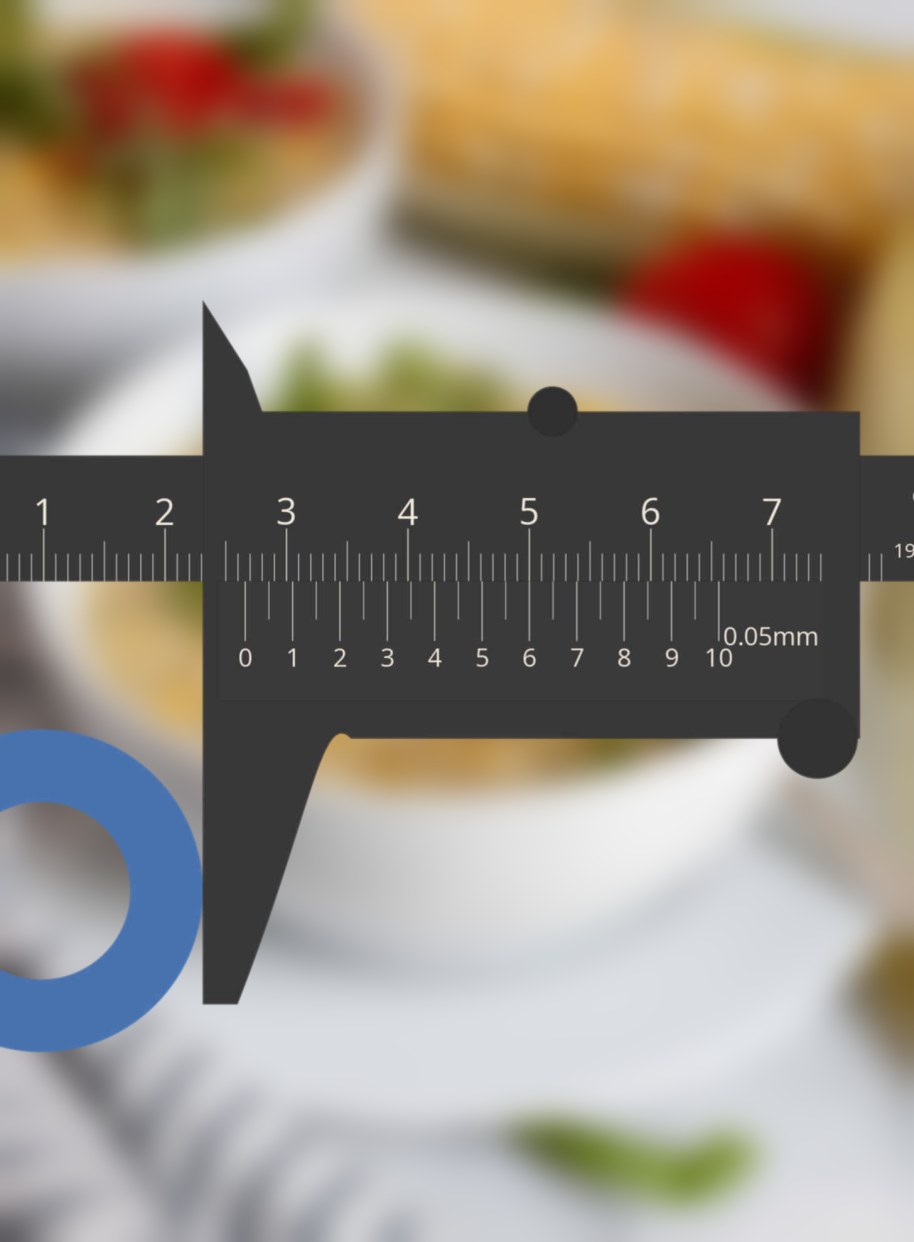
26.6; mm
